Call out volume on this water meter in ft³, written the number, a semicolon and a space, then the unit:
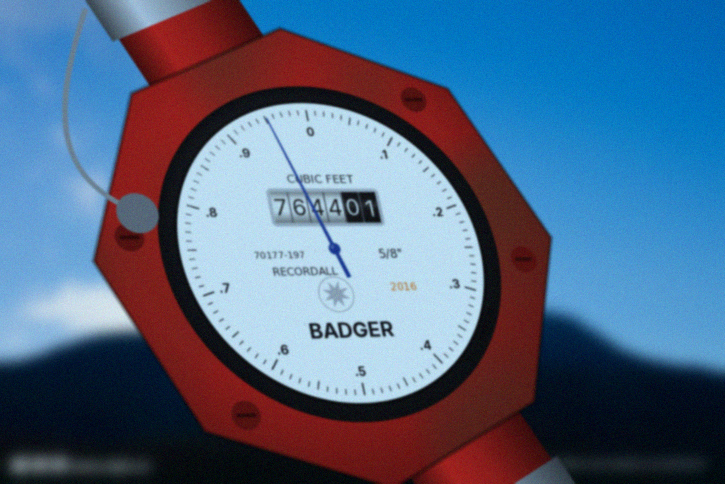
764400.95; ft³
